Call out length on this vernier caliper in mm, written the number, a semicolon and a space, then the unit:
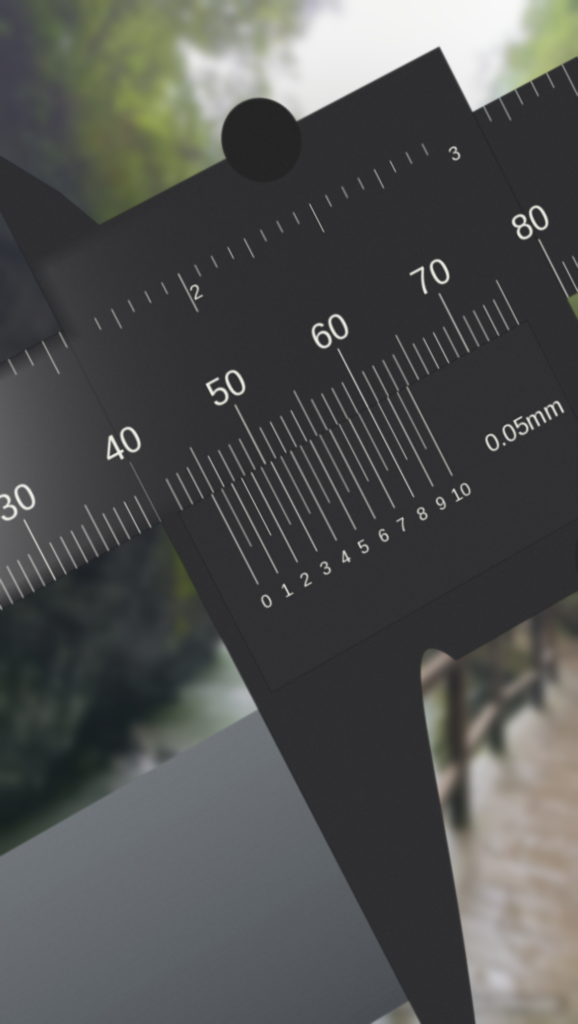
44.8; mm
